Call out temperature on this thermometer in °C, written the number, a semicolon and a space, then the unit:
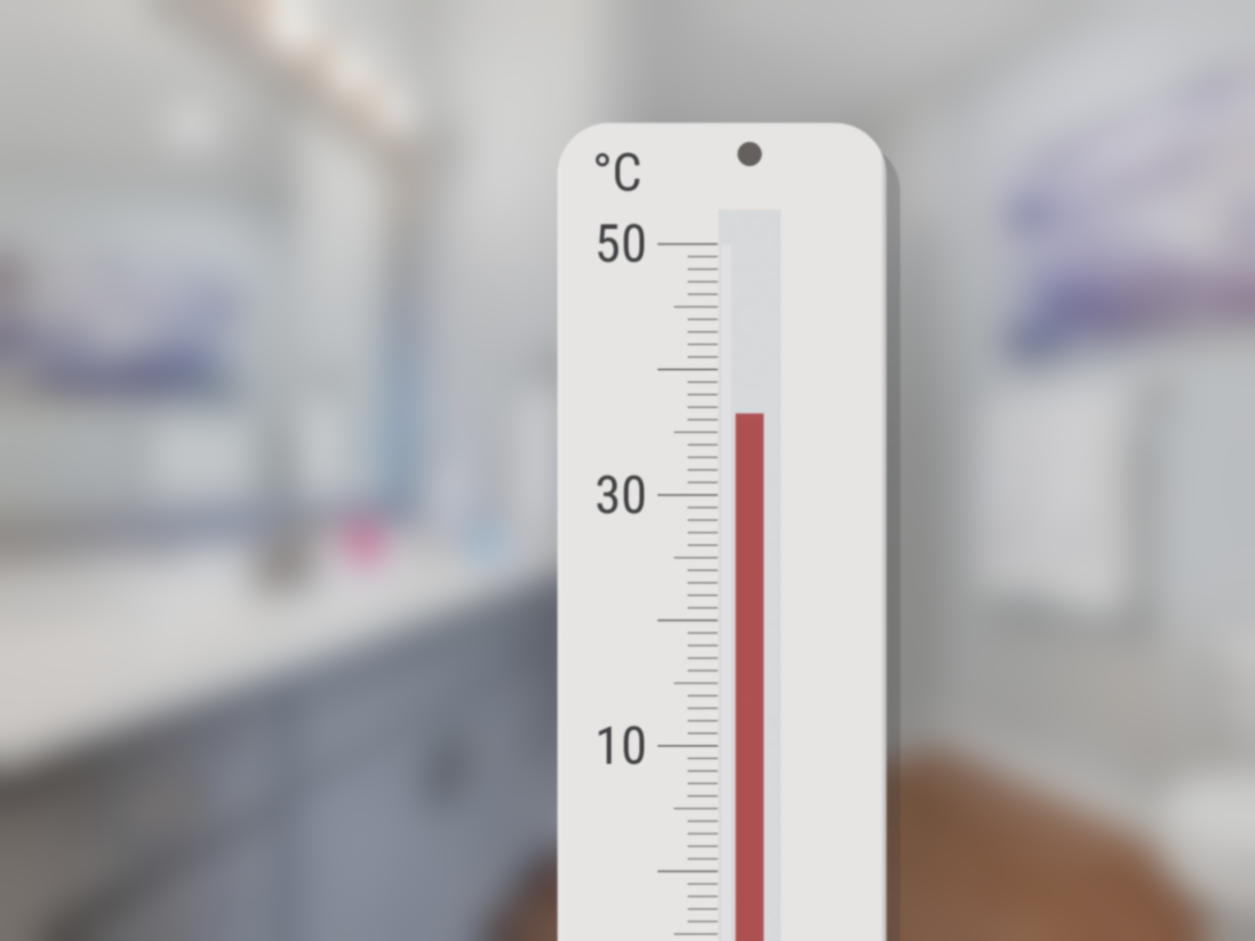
36.5; °C
